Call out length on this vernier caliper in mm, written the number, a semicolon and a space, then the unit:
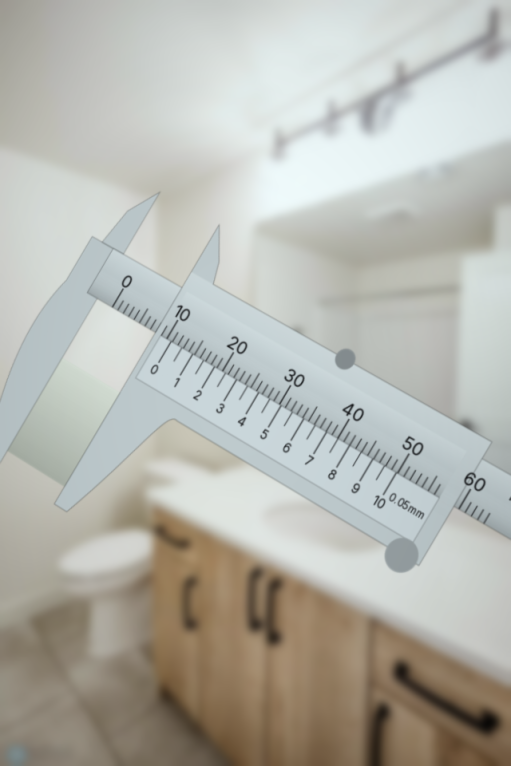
10.8; mm
